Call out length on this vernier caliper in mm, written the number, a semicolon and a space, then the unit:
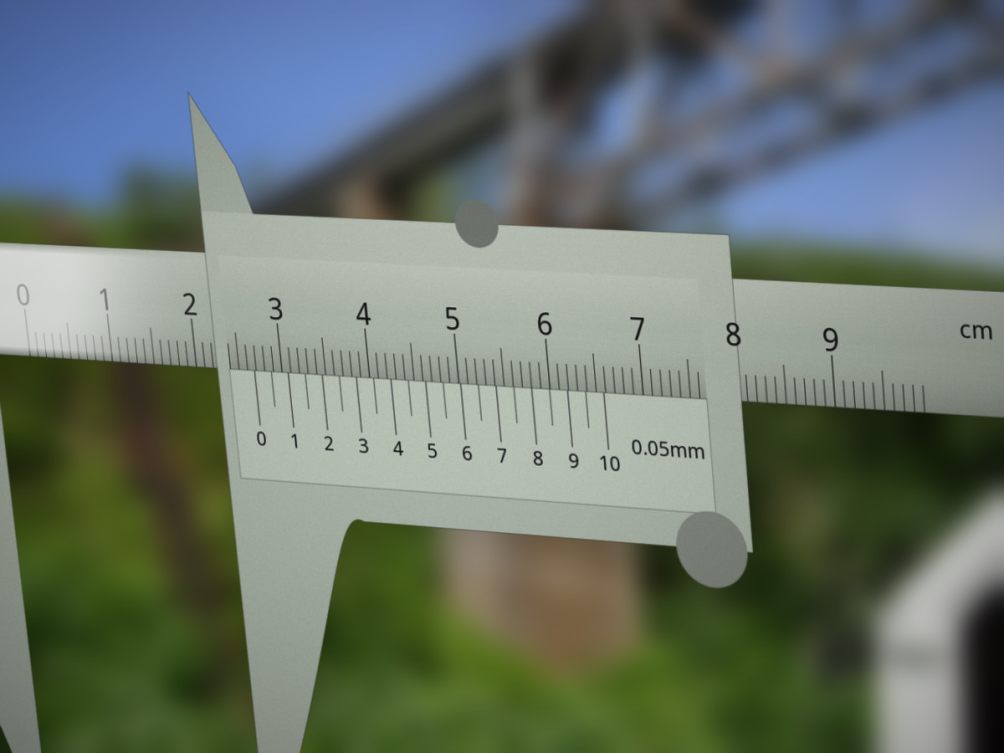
26.8; mm
